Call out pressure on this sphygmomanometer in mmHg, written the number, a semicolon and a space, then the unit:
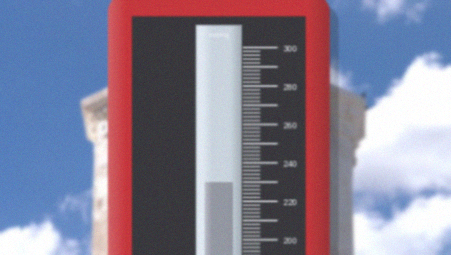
230; mmHg
